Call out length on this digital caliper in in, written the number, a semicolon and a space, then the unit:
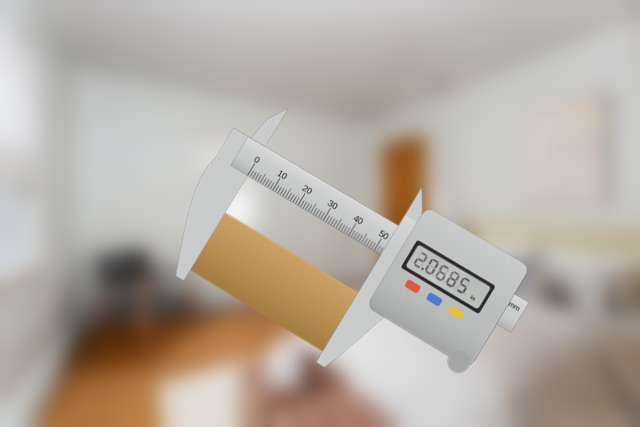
2.0685; in
